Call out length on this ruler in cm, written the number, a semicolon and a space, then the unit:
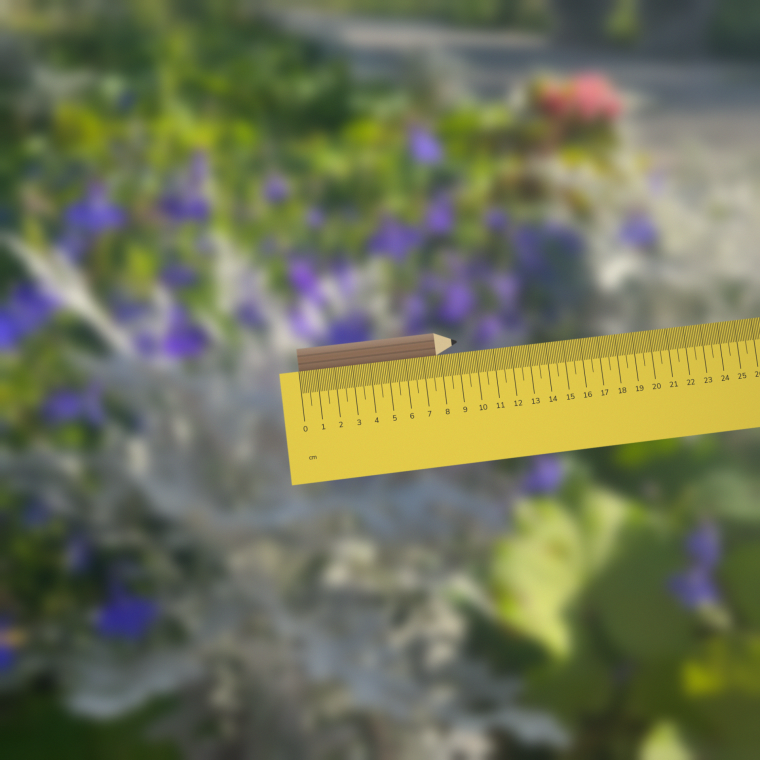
9; cm
